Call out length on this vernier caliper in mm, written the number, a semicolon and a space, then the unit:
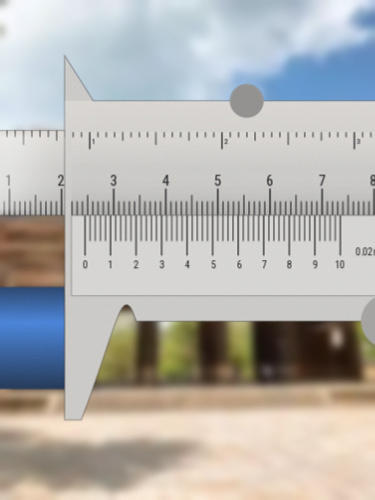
24.5; mm
